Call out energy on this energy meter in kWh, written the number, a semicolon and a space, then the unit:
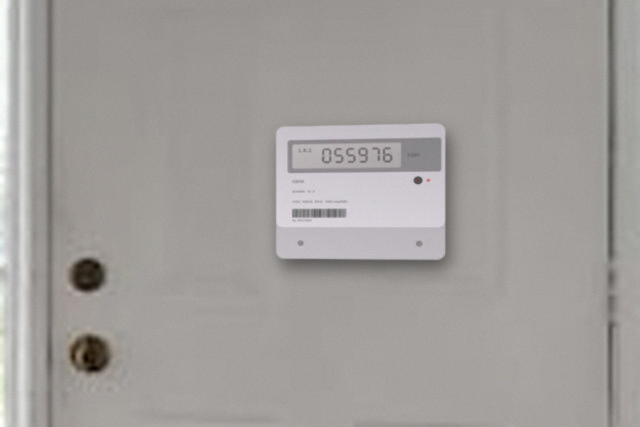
55976; kWh
